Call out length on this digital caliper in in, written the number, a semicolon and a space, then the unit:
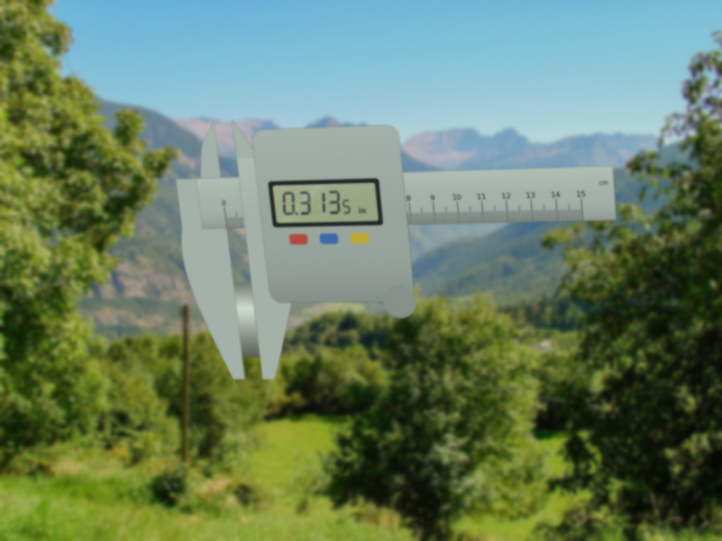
0.3135; in
